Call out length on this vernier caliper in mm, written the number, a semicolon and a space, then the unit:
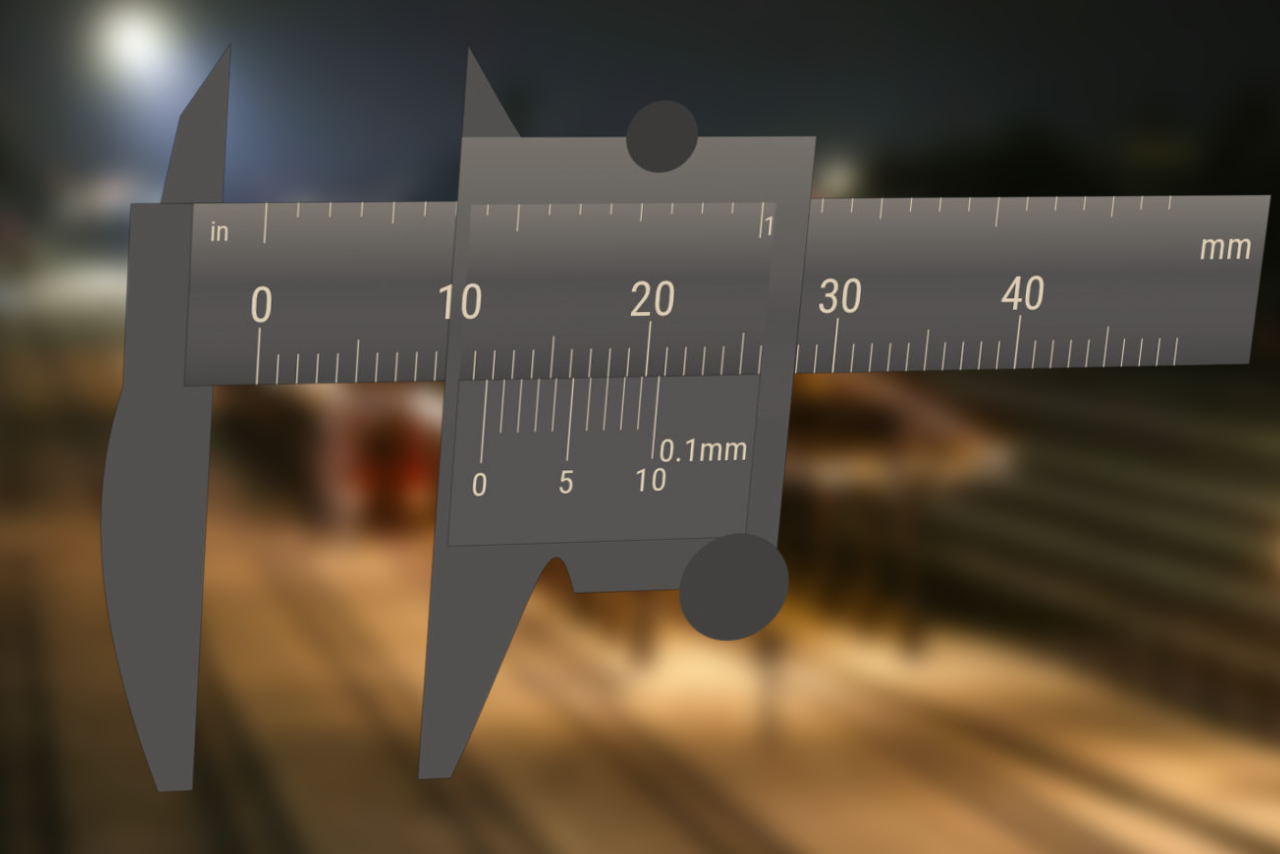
11.7; mm
